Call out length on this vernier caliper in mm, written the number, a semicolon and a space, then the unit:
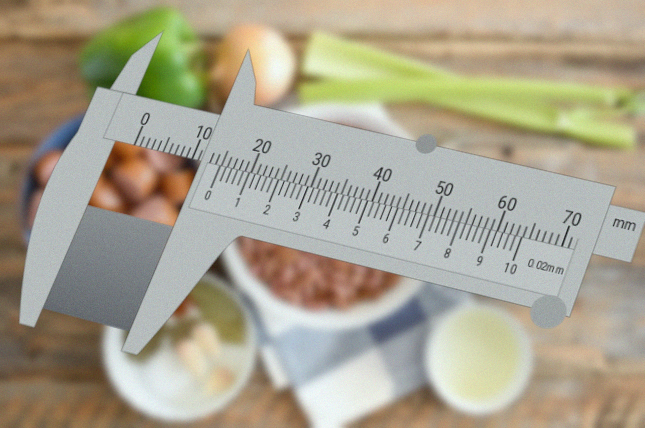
14.8; mm
